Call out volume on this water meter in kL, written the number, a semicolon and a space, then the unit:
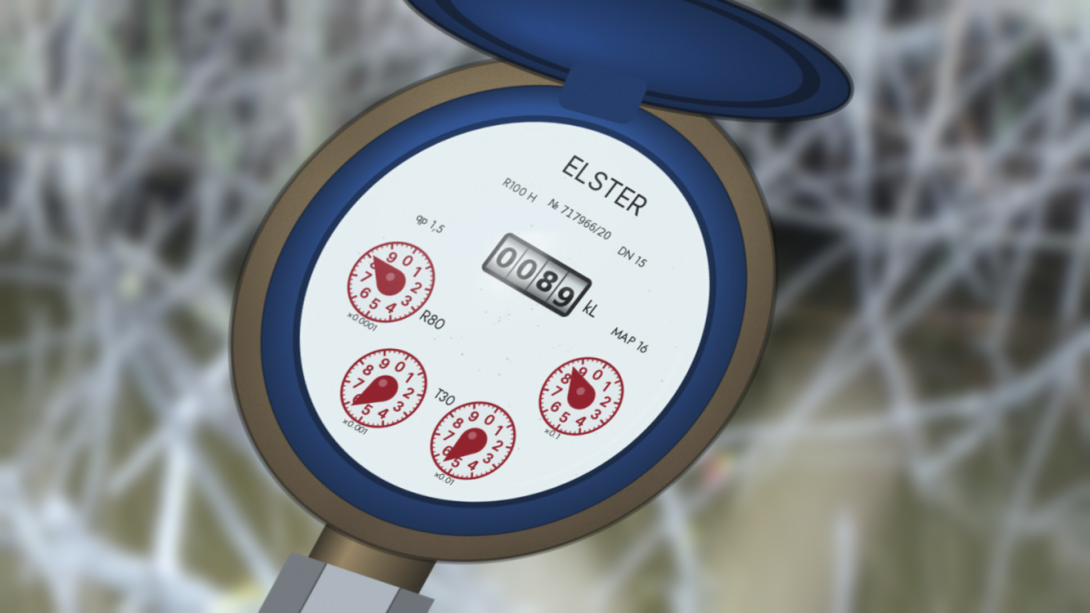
88.8558; kL
